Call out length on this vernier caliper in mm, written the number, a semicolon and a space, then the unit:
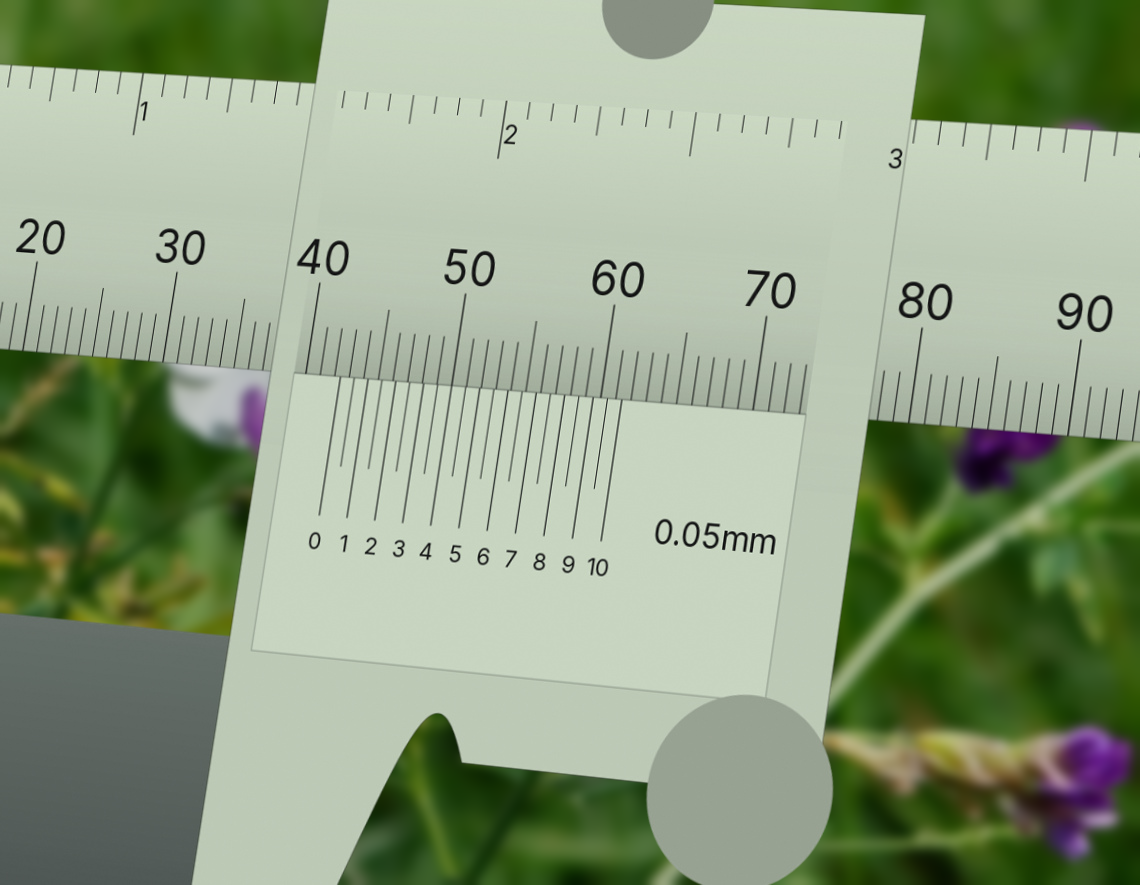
42.4; mm
